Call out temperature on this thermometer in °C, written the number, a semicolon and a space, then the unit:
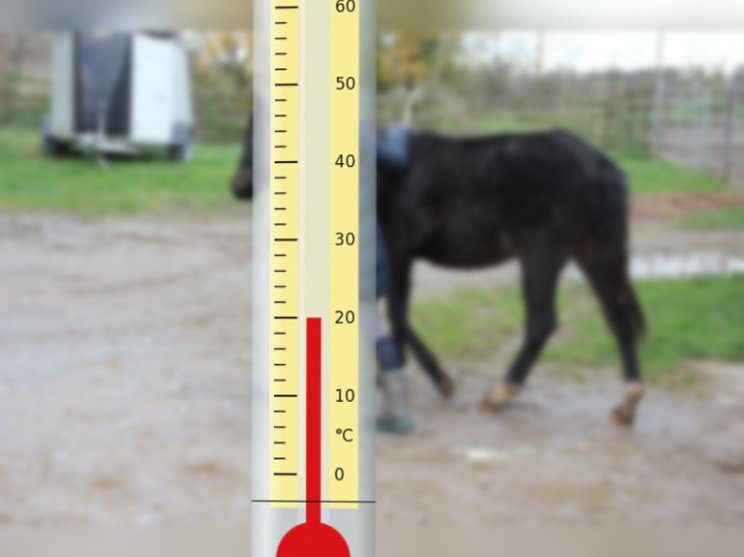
20; °C
